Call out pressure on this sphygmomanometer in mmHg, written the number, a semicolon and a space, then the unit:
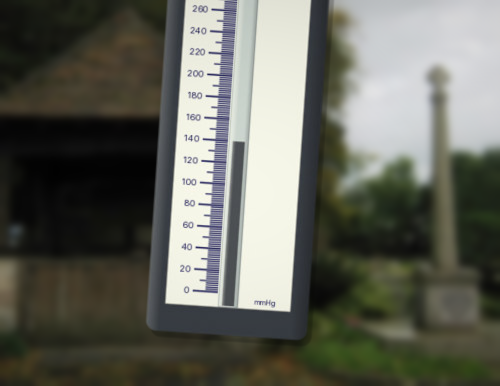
140; mmHg
